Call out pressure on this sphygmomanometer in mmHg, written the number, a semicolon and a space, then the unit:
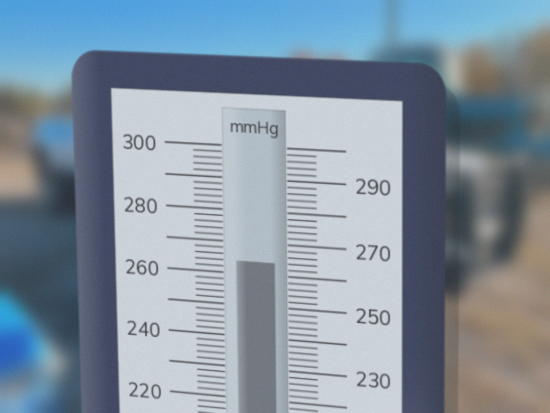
264; mmHg
